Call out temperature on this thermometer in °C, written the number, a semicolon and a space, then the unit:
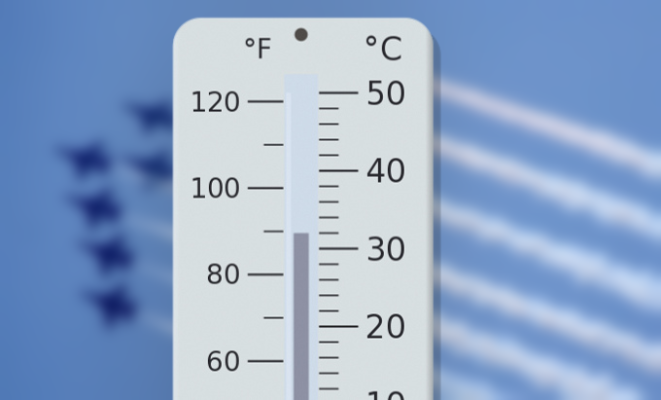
32; °C
